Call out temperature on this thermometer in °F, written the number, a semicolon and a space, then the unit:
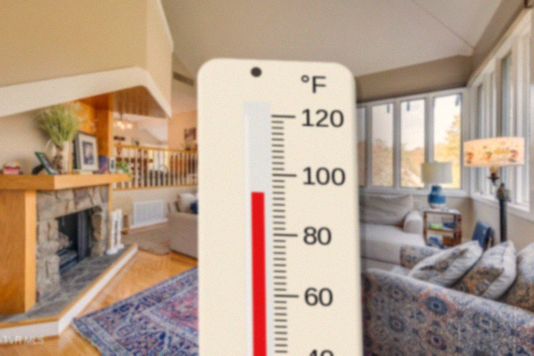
94; °F
